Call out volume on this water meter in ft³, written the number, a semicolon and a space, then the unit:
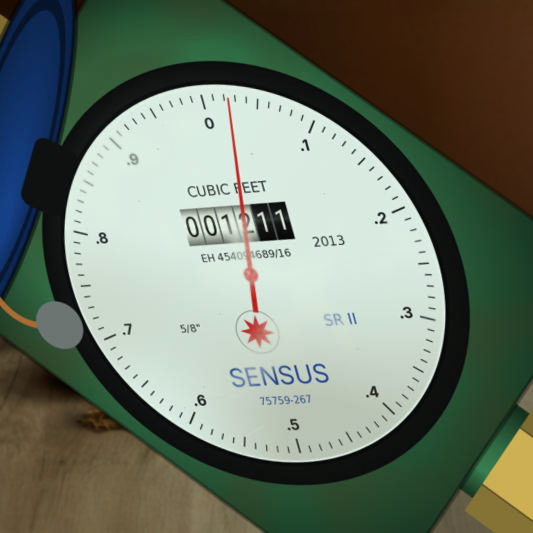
1211.02; ft³
